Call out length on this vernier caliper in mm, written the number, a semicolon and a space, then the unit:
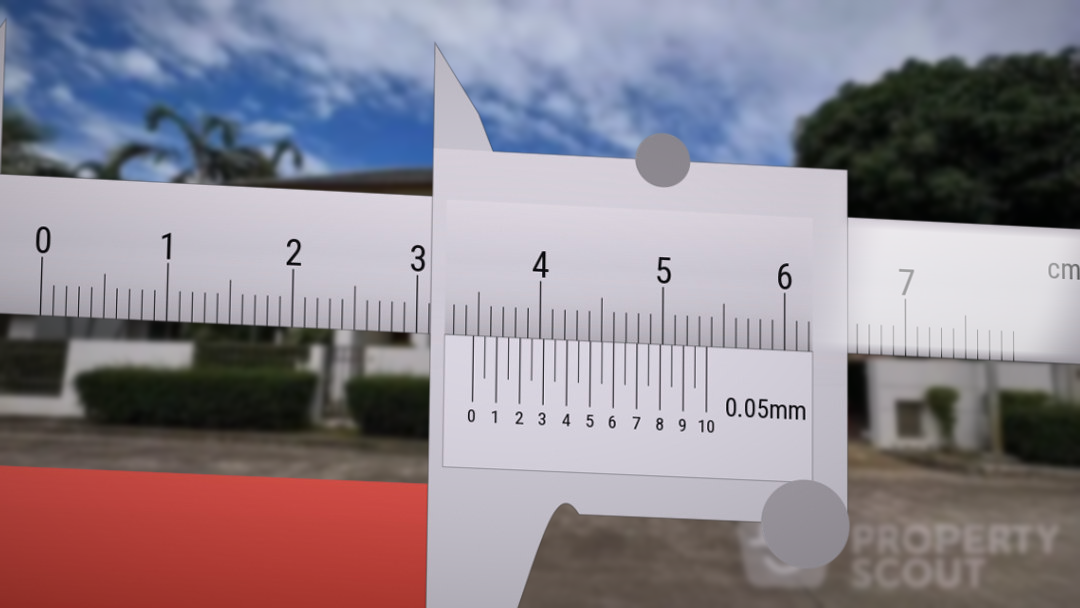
34.6; mm
